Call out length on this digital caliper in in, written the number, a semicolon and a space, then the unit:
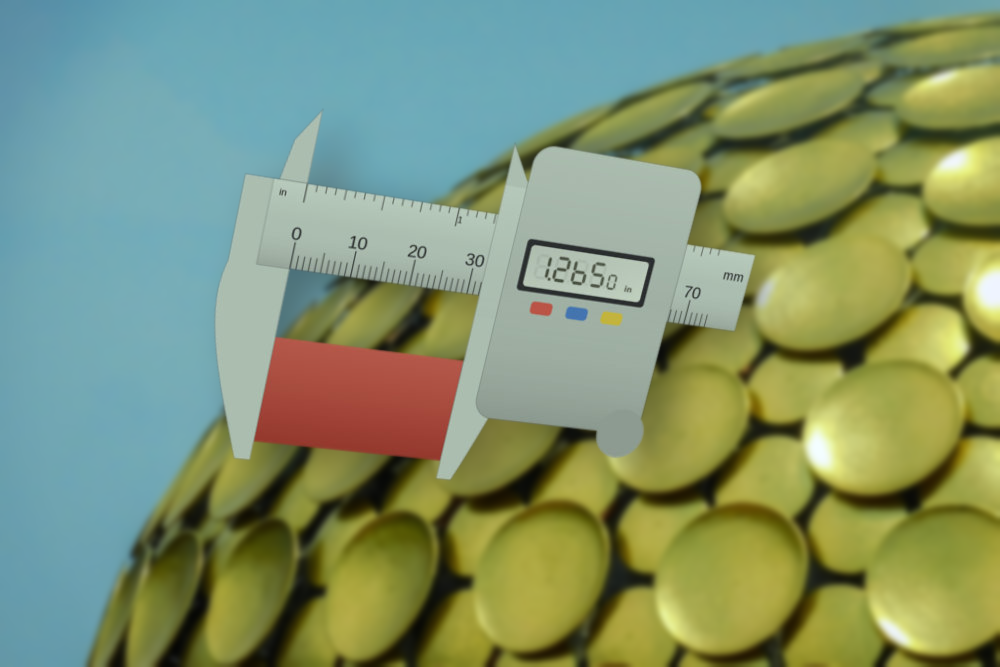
1.2650; in
